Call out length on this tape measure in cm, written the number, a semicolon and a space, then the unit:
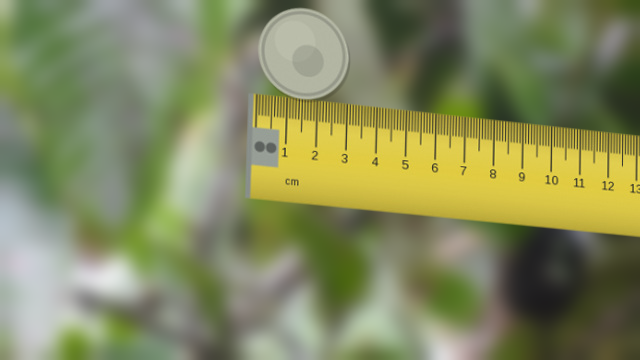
3; cm
